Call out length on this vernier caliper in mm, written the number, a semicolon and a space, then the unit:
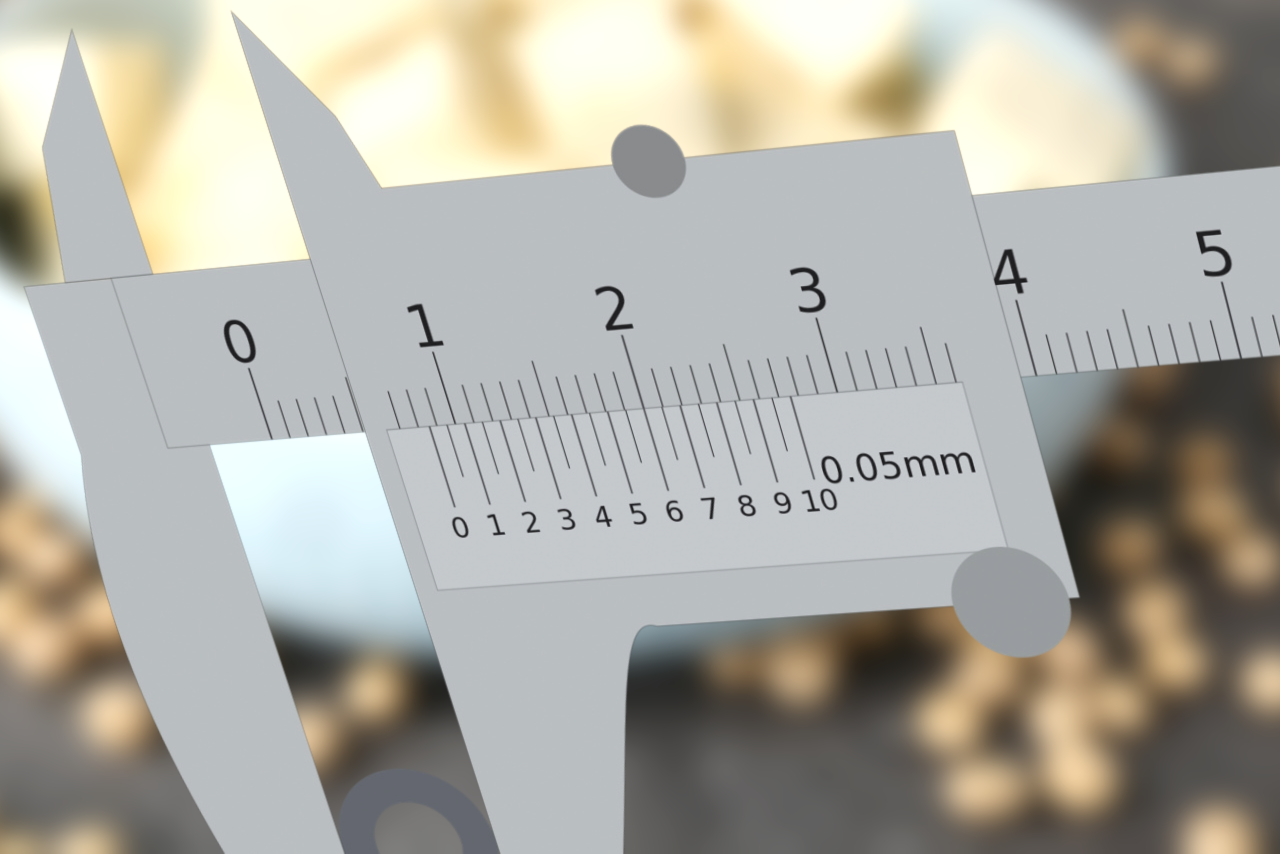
8.6; mm
